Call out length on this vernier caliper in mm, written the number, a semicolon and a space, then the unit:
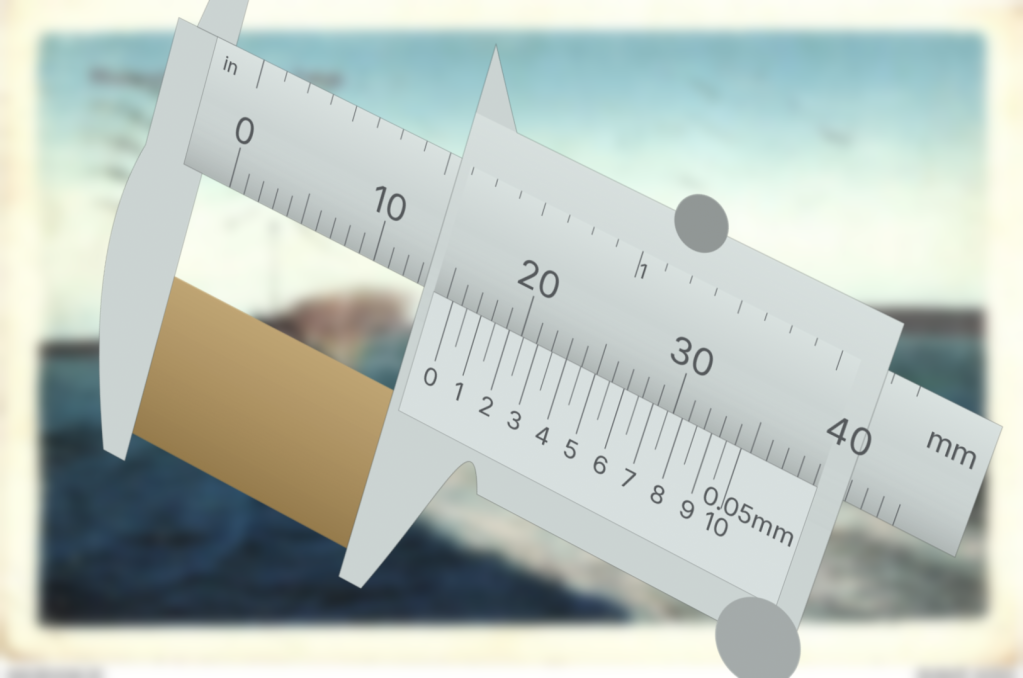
15.4; mm
